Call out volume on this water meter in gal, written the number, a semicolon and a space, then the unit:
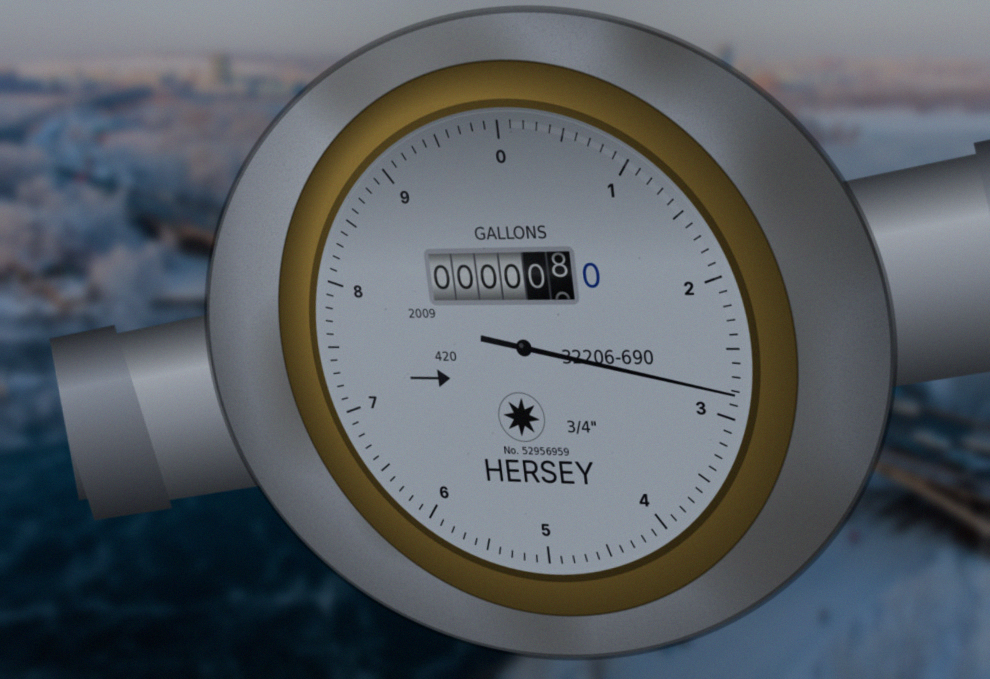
82.8; gal
